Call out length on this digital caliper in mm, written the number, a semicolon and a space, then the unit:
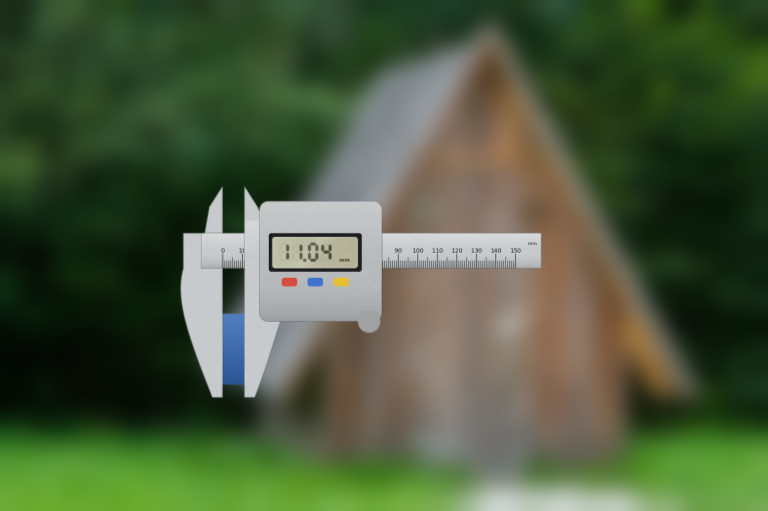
11.04; mm
